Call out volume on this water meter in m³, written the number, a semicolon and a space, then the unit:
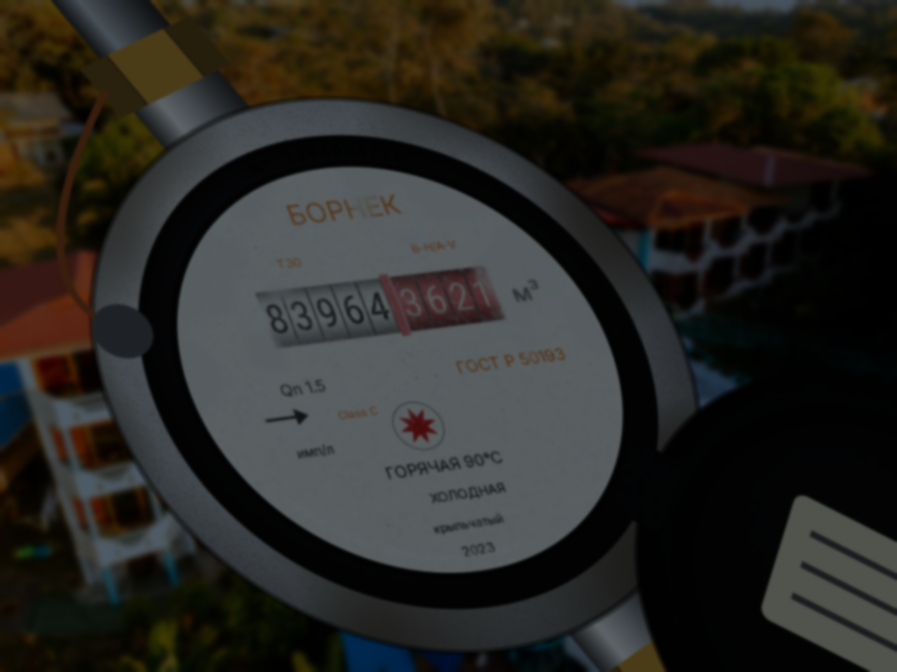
83964.3621; m³
